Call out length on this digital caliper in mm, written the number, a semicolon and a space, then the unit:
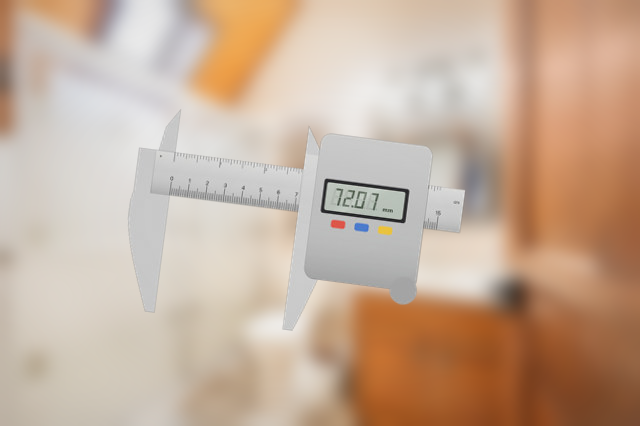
72.07; mm
